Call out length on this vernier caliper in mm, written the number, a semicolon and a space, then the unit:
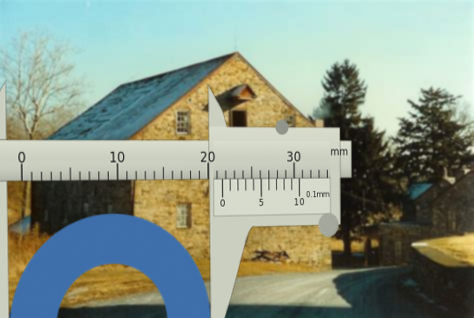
21.6; mm
